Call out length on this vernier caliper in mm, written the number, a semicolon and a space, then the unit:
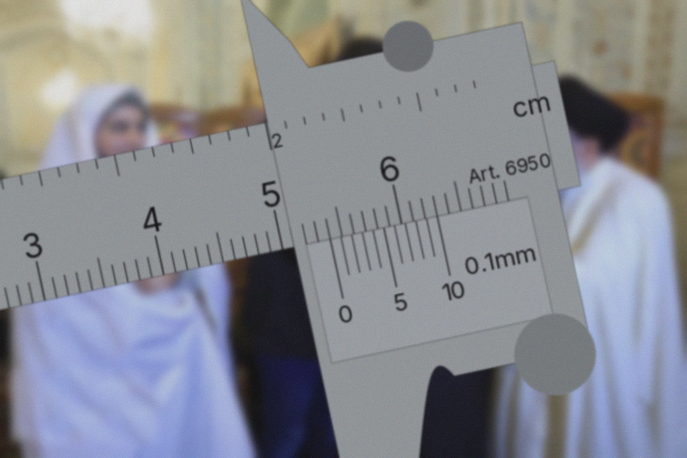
54.0; mm
